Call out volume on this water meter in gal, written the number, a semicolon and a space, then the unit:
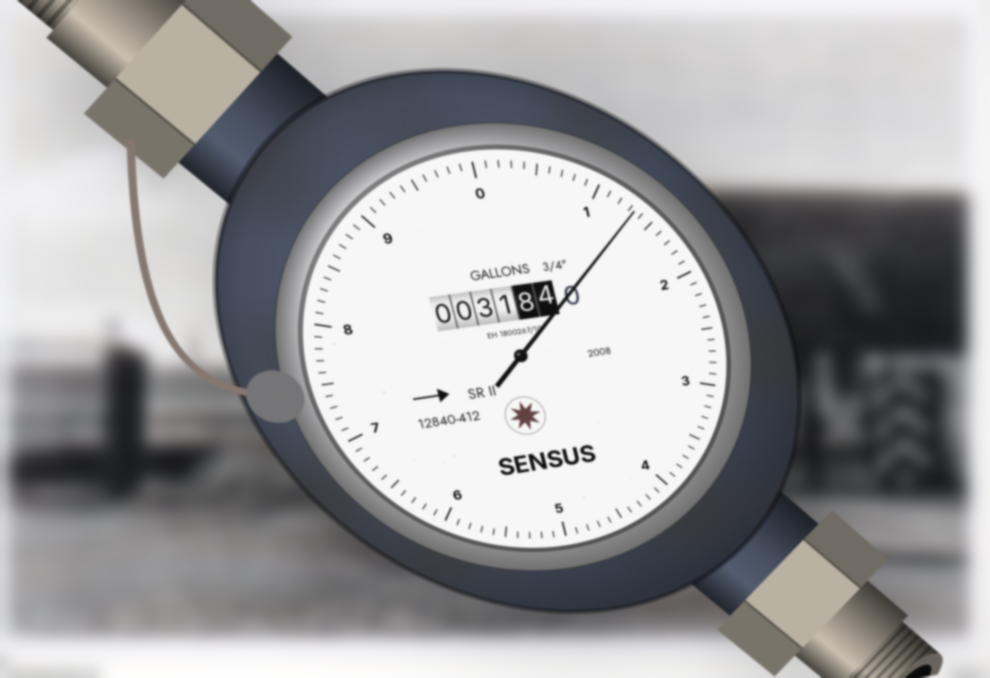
31841.3; gal
